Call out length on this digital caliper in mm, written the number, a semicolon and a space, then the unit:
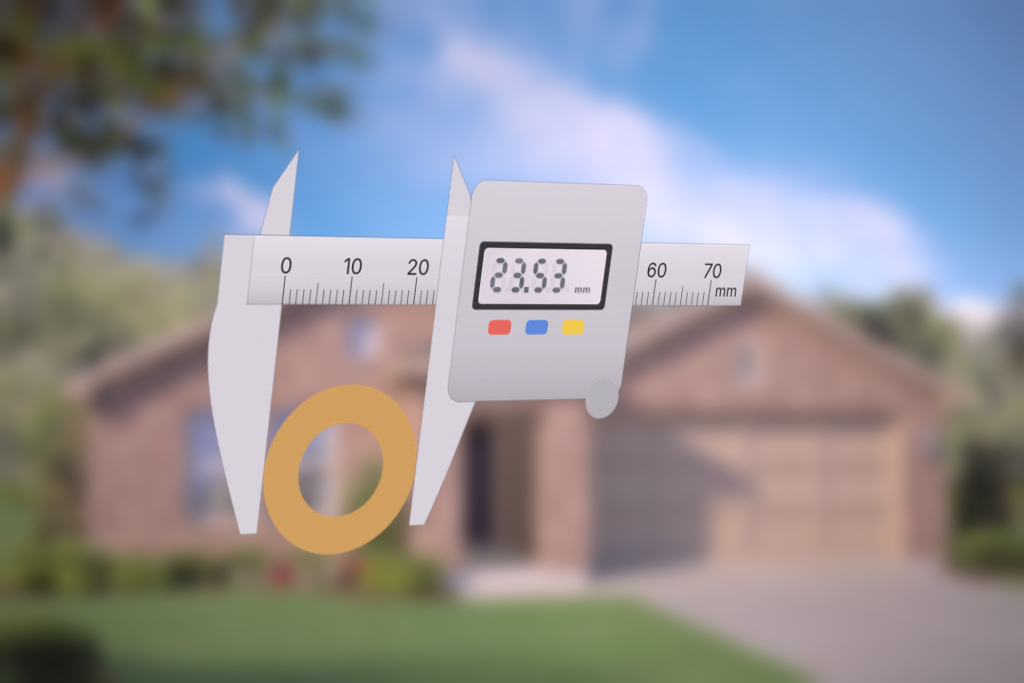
23.53; mm
